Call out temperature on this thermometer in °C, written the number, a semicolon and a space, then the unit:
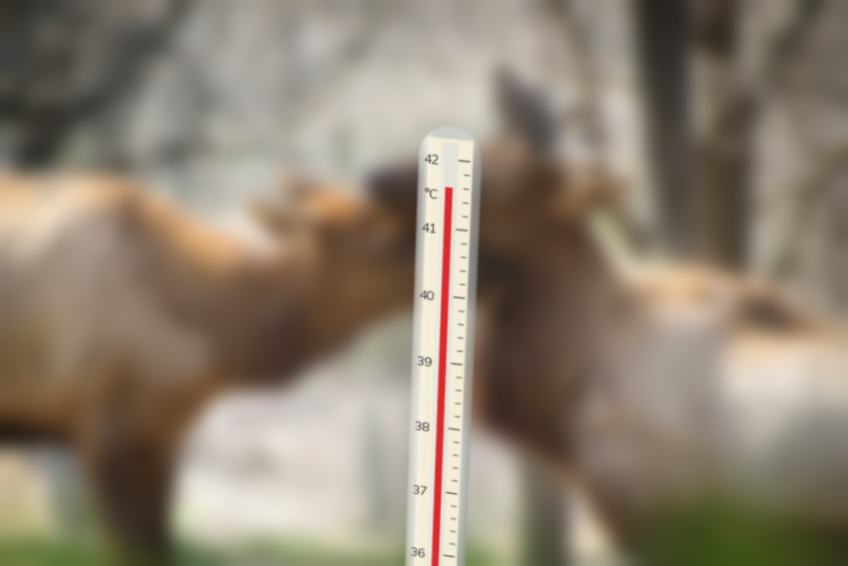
41.6; °C
